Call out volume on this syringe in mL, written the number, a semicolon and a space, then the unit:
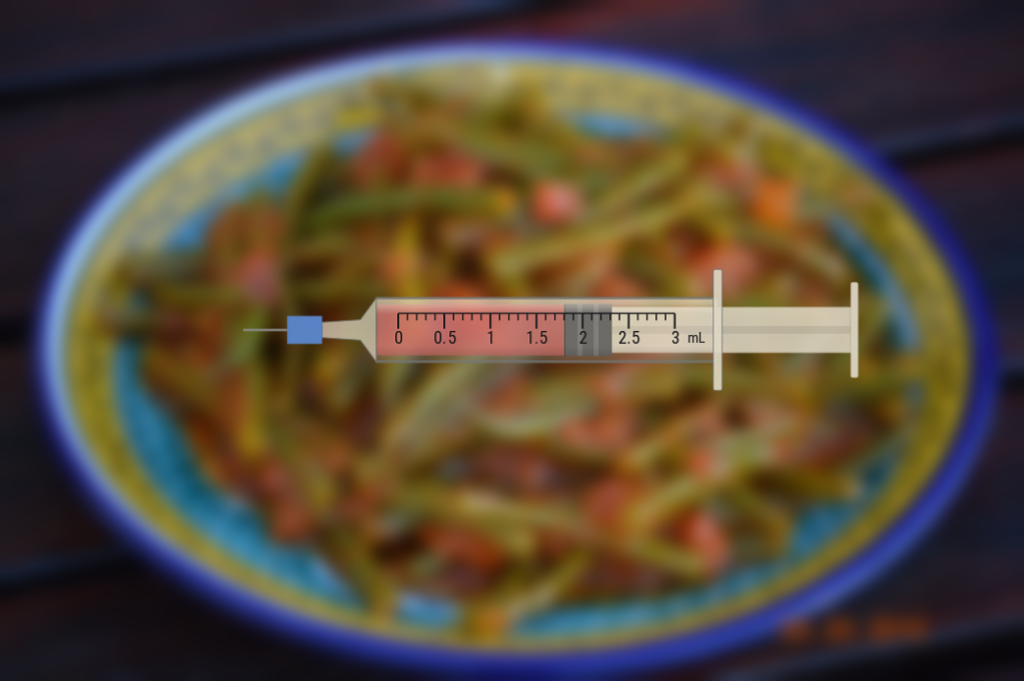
1.8; mL
